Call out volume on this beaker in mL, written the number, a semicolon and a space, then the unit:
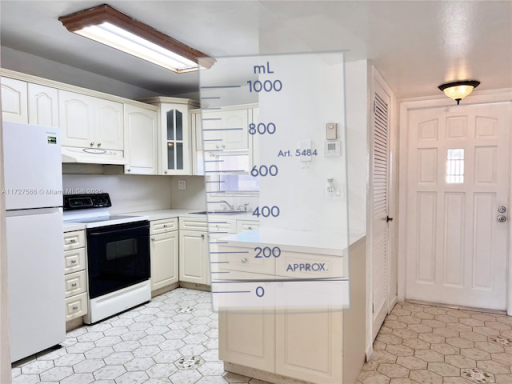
50; mL
